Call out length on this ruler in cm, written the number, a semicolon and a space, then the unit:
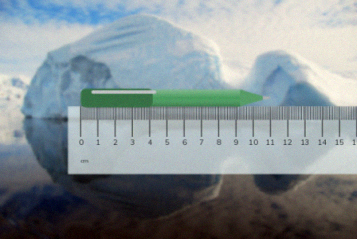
11; cm
